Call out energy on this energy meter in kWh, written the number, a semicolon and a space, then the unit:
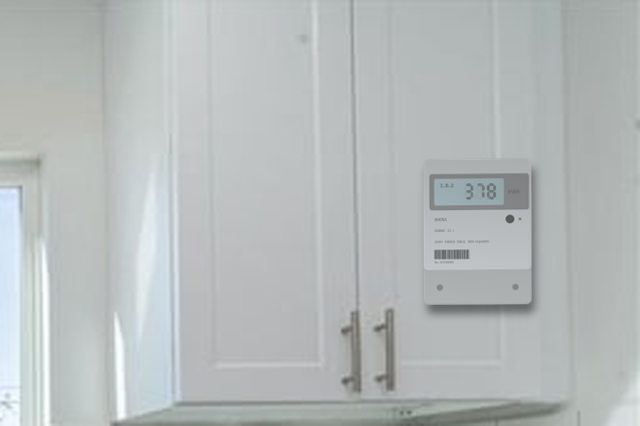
378; kWh
